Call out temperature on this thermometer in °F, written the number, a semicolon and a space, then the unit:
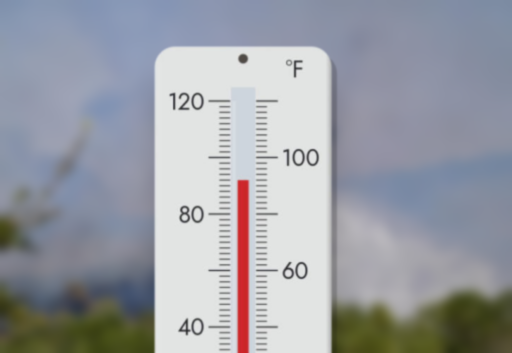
92; °F
